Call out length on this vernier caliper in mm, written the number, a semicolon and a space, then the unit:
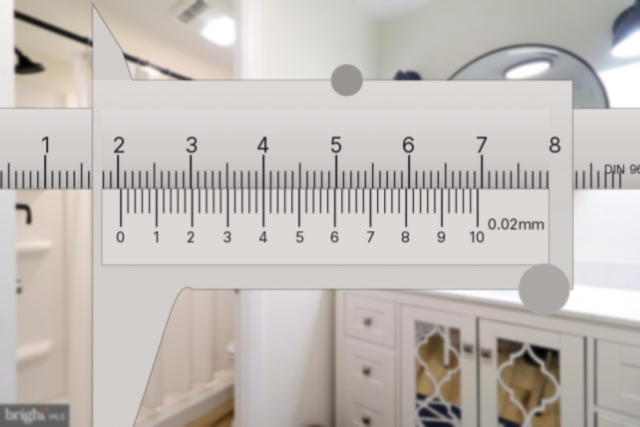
20.4; mm
